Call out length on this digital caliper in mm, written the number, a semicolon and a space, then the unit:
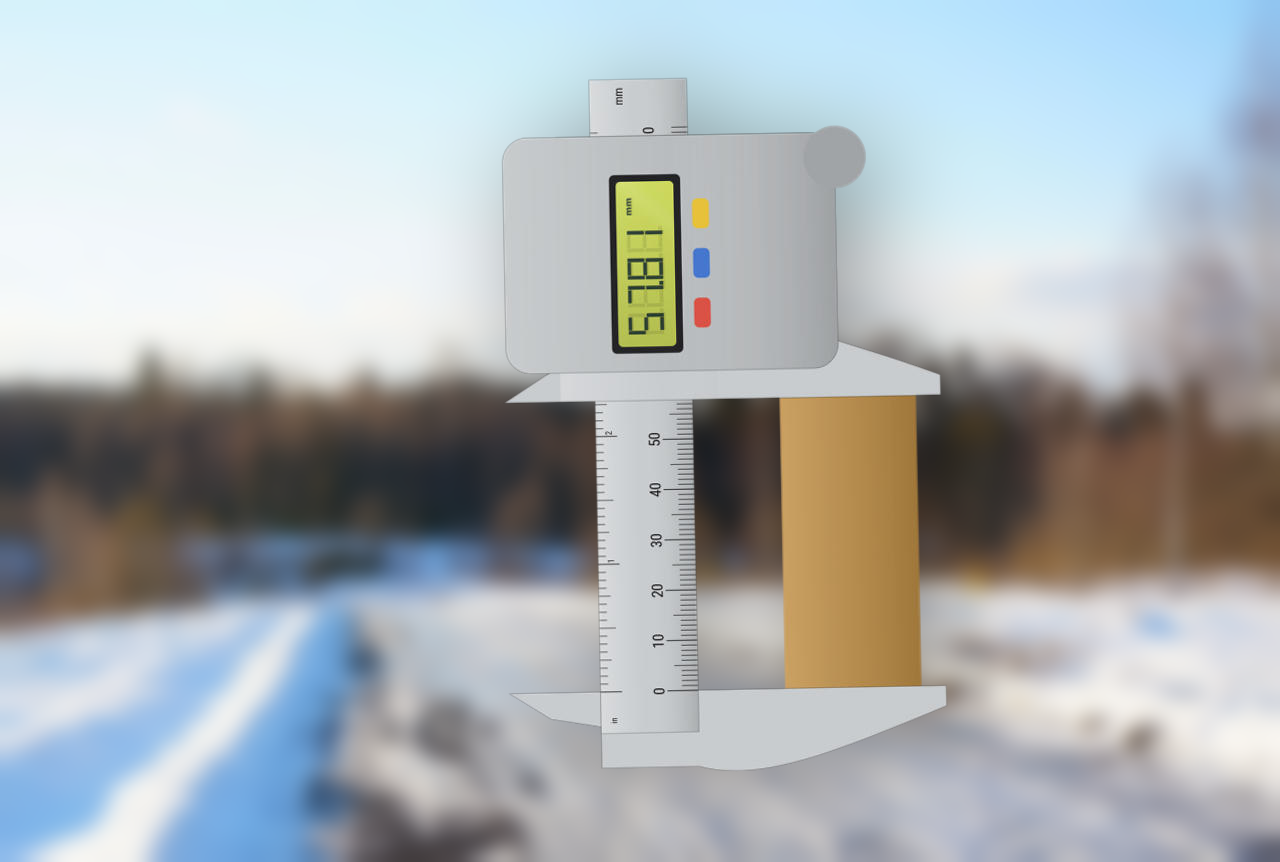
57.81; mm
